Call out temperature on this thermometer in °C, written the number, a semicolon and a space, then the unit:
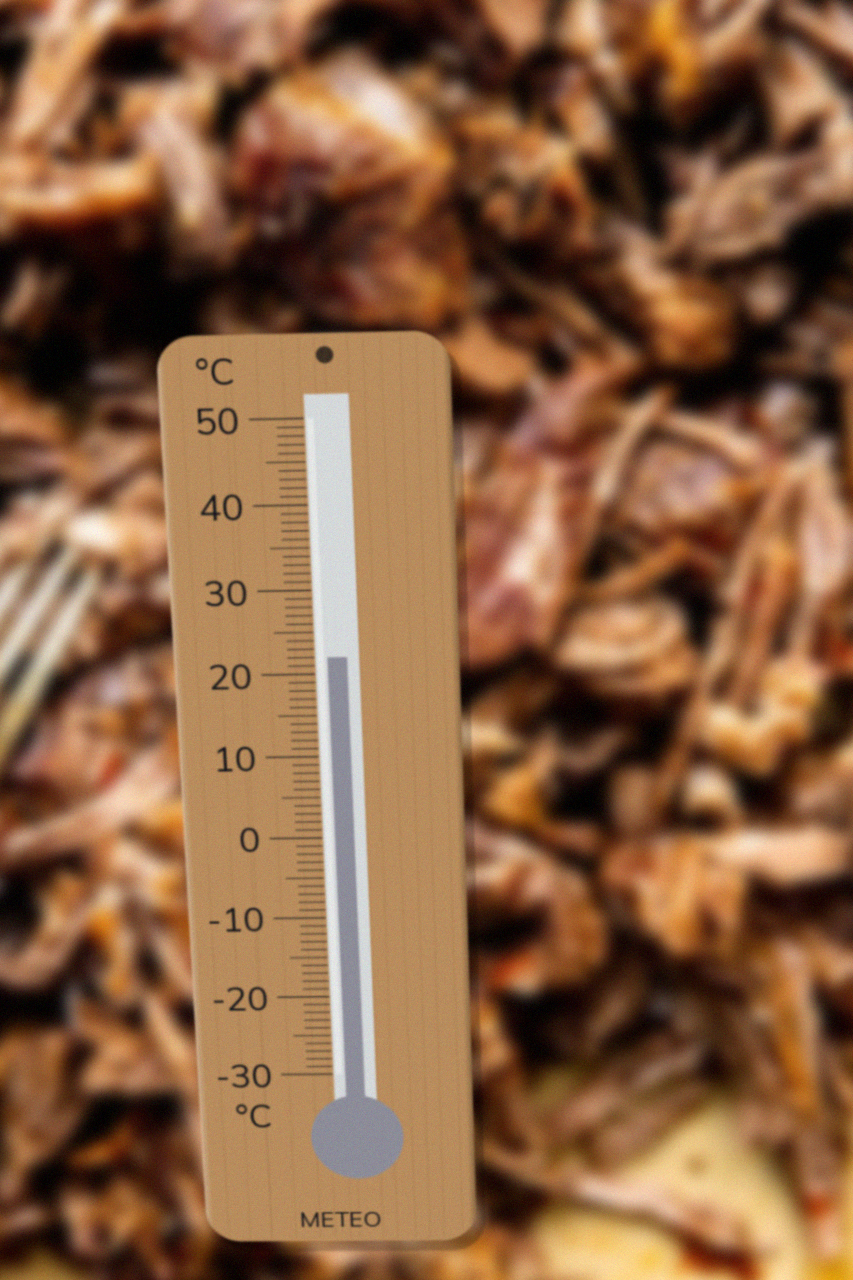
22; °C
